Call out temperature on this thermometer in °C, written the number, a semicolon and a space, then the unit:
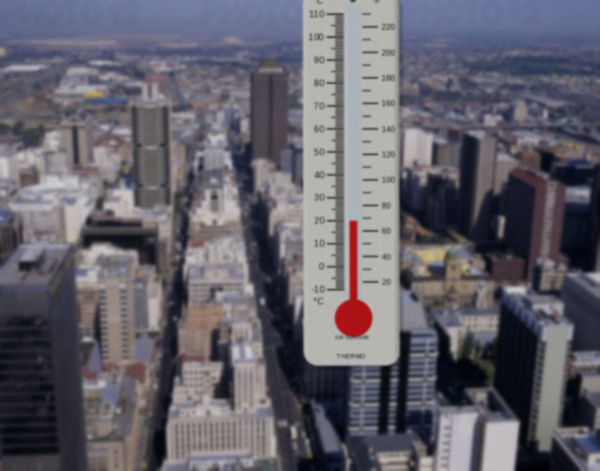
20; °C
